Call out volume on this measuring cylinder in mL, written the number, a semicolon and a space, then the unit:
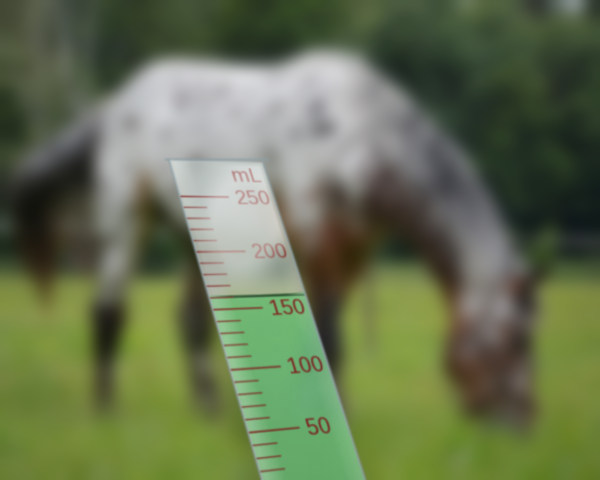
160; mL
